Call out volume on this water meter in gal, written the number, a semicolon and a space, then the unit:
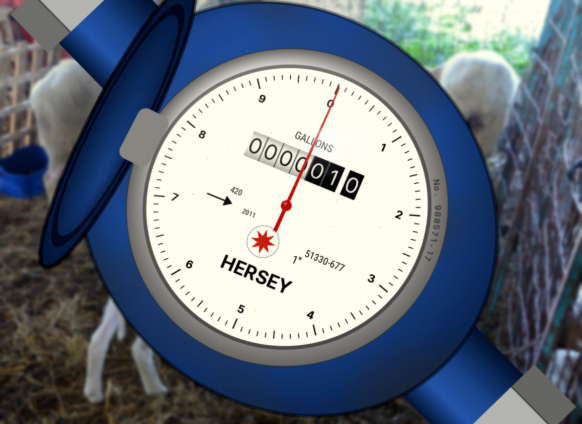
10.0; gal
